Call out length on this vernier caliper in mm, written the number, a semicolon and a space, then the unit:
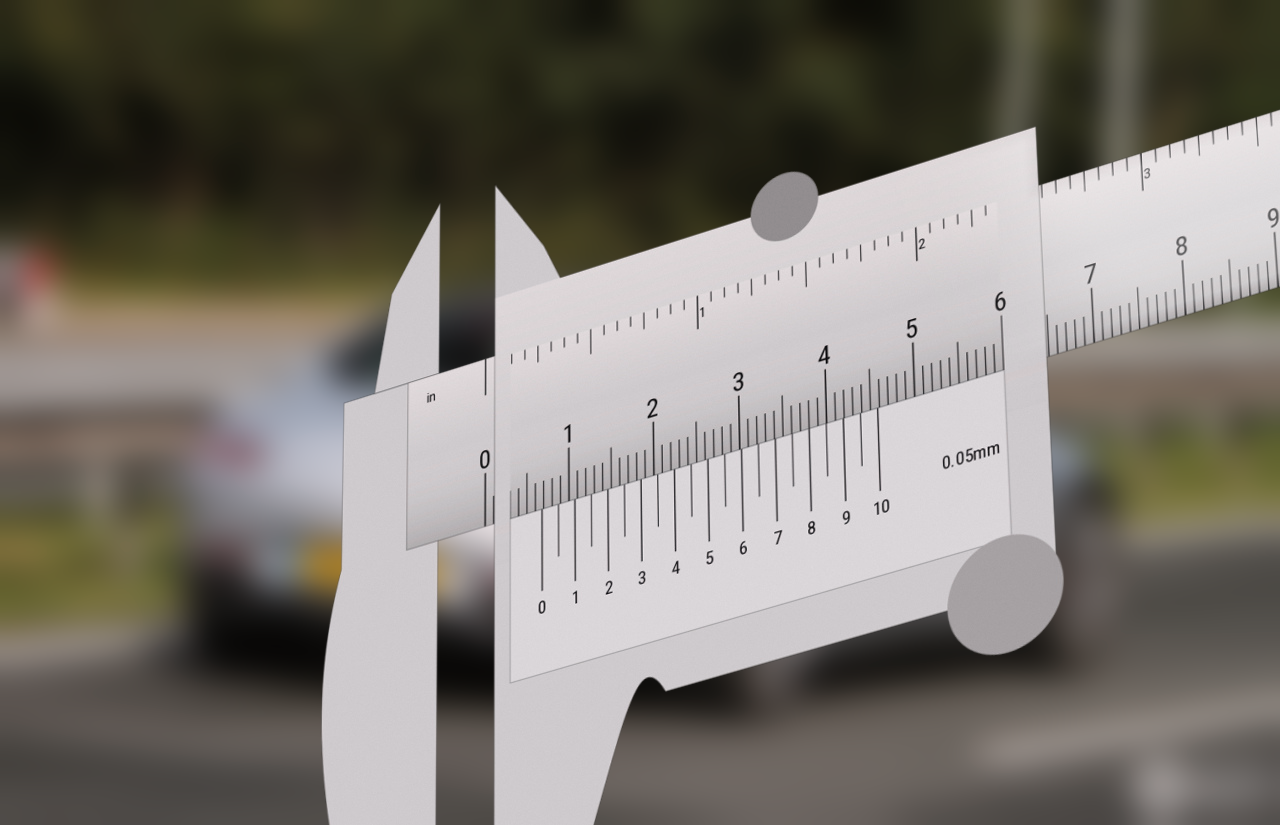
6.8; mm
